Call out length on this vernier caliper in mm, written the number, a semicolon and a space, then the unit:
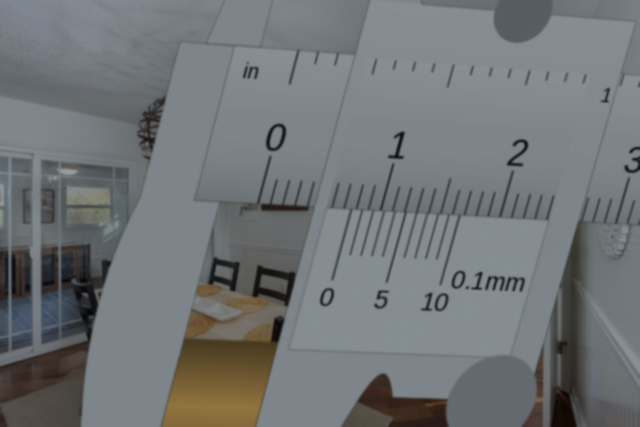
7.6; mm
